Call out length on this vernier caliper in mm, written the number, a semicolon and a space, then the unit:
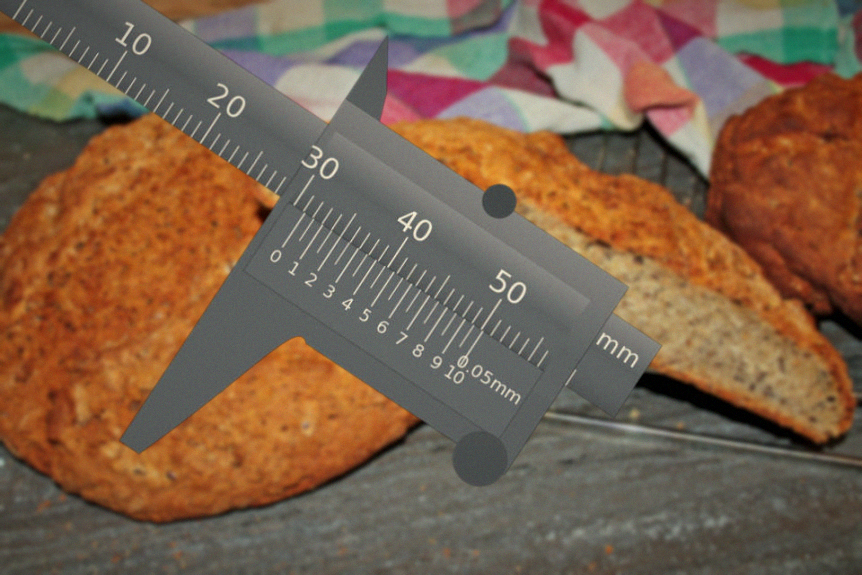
31.2; mm
